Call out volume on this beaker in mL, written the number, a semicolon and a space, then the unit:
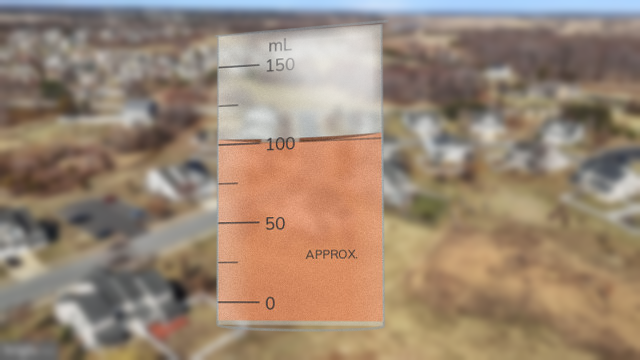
100; mL
